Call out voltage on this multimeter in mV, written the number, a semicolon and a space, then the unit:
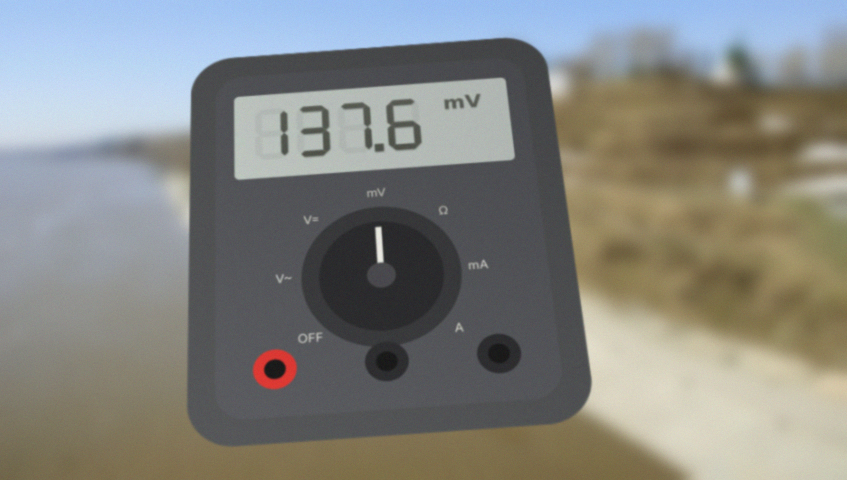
137.6; mV
